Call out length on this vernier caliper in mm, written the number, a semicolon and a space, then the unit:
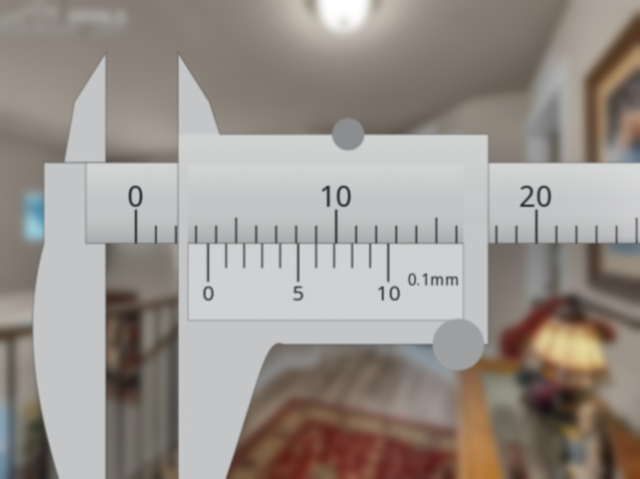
3.6; mm
